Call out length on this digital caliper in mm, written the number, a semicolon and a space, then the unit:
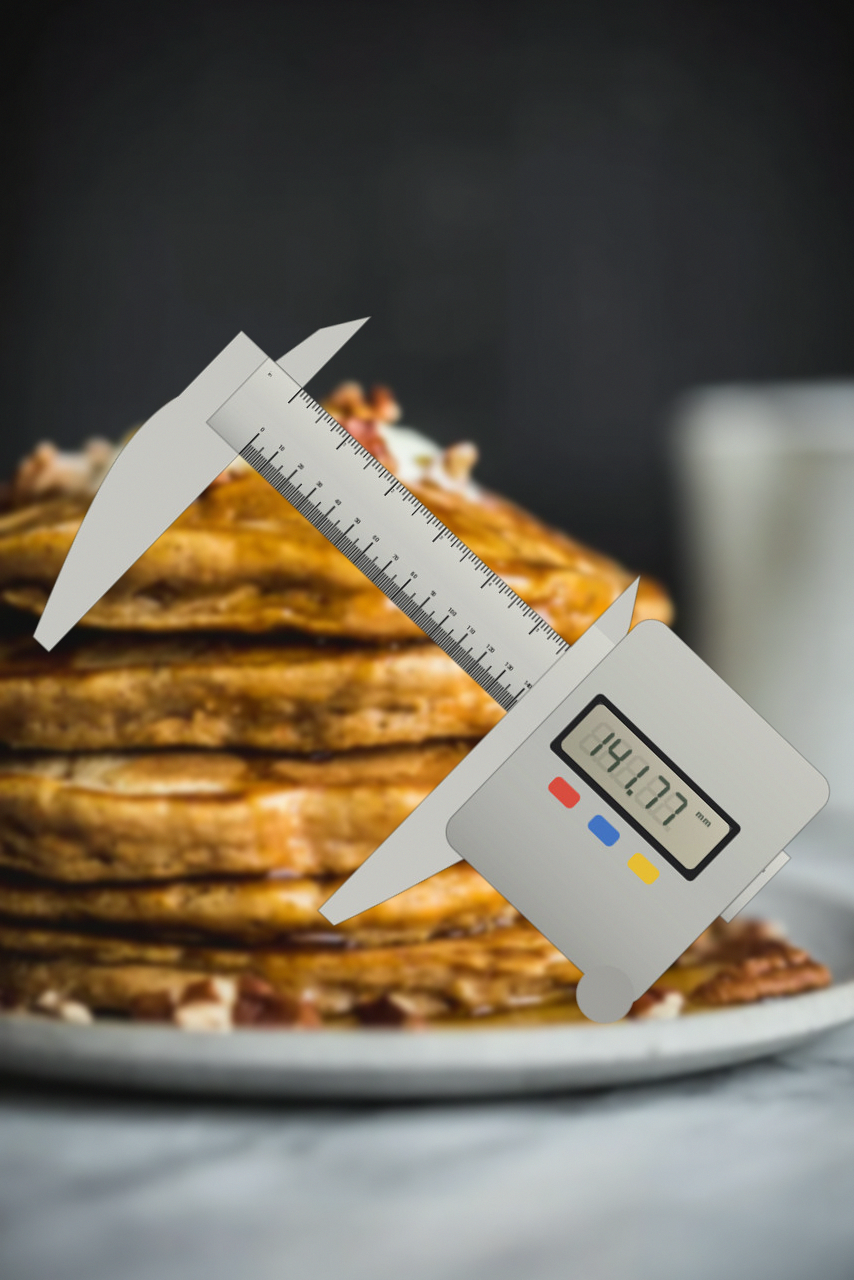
141.77; mm
